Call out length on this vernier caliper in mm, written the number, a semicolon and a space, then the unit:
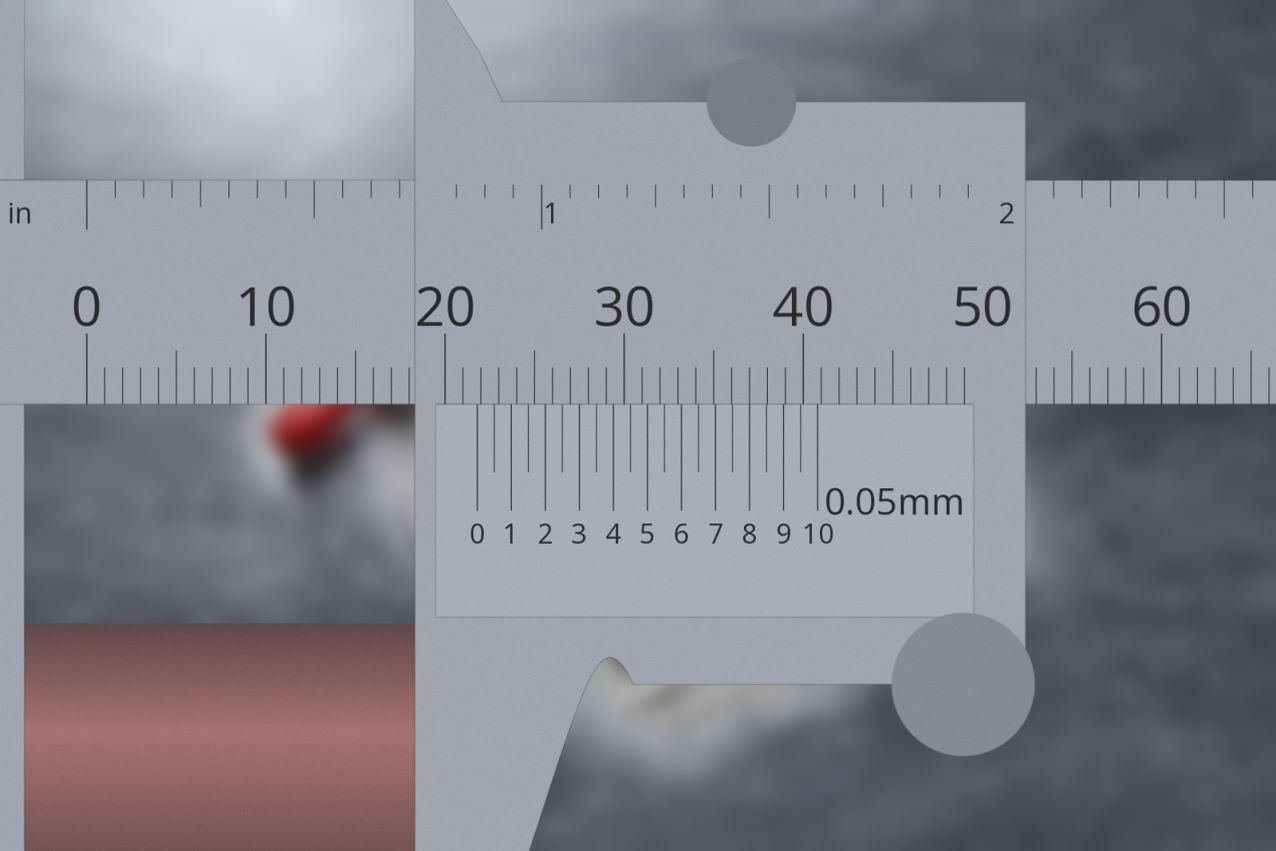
21.8; mm
